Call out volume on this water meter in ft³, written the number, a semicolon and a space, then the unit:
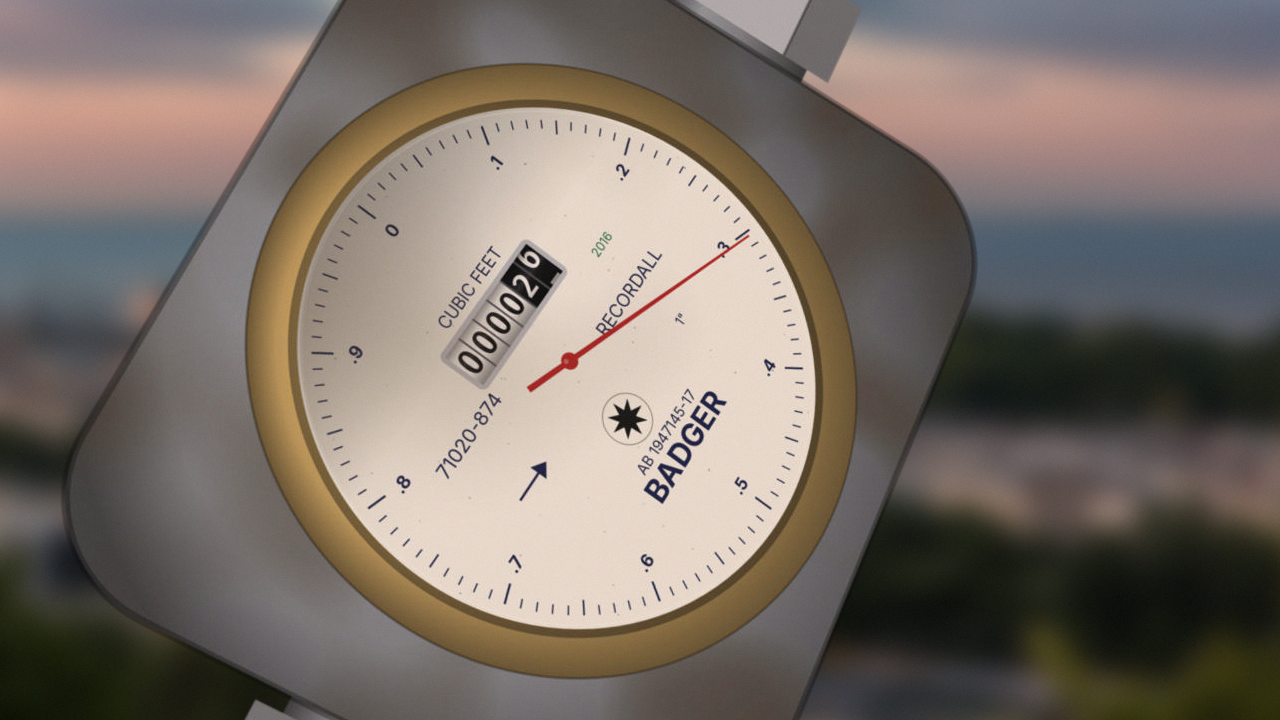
26.30; ft³
